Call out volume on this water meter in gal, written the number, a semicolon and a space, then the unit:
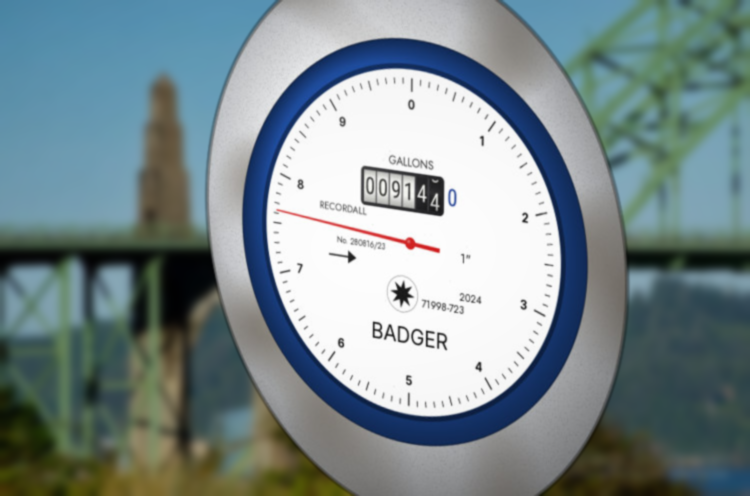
91437.6; gal
